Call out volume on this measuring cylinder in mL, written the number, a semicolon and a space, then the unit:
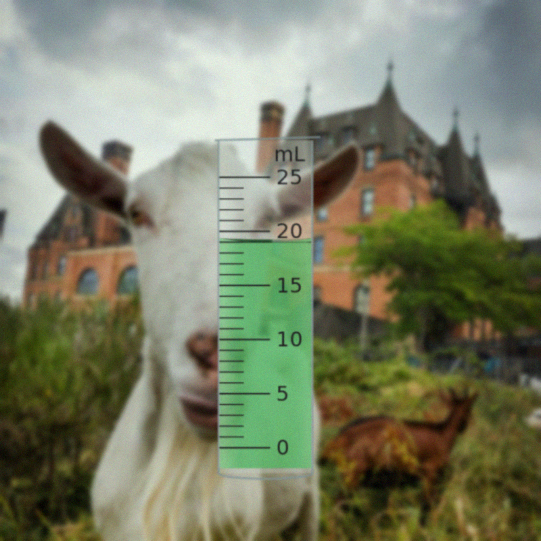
19; mL
